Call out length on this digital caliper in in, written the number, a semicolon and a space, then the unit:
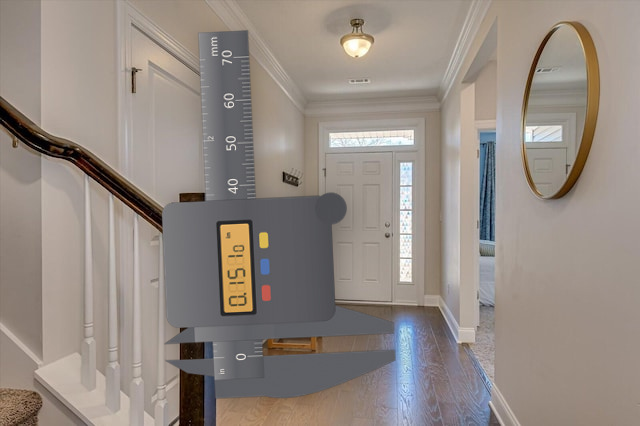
0.1510; in
